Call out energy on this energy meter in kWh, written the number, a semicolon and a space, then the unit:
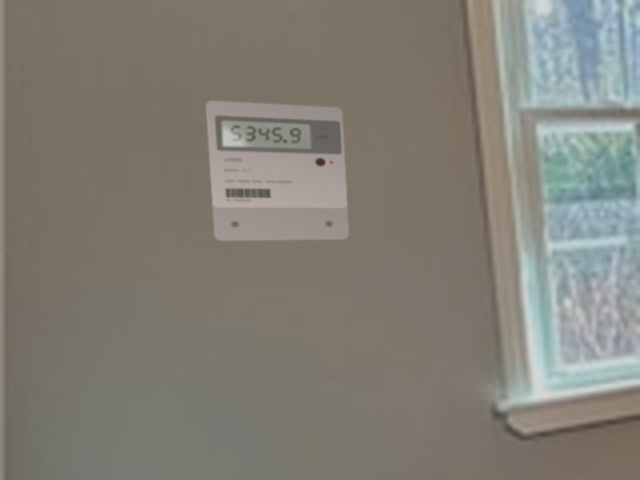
5345.9; kWh
